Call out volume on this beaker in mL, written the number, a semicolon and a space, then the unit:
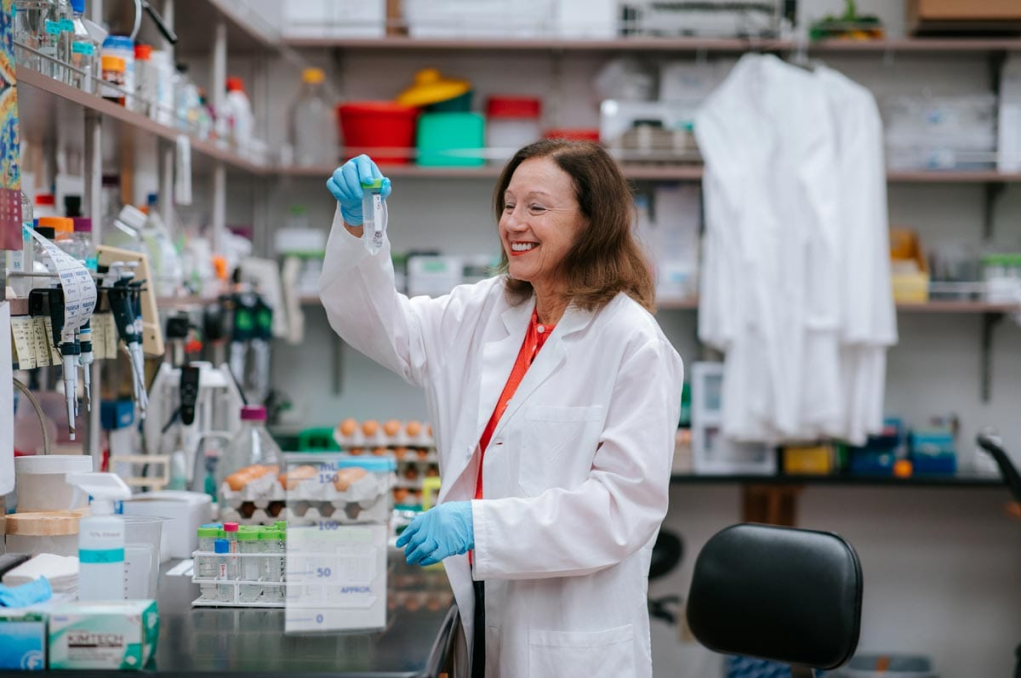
100; mL
